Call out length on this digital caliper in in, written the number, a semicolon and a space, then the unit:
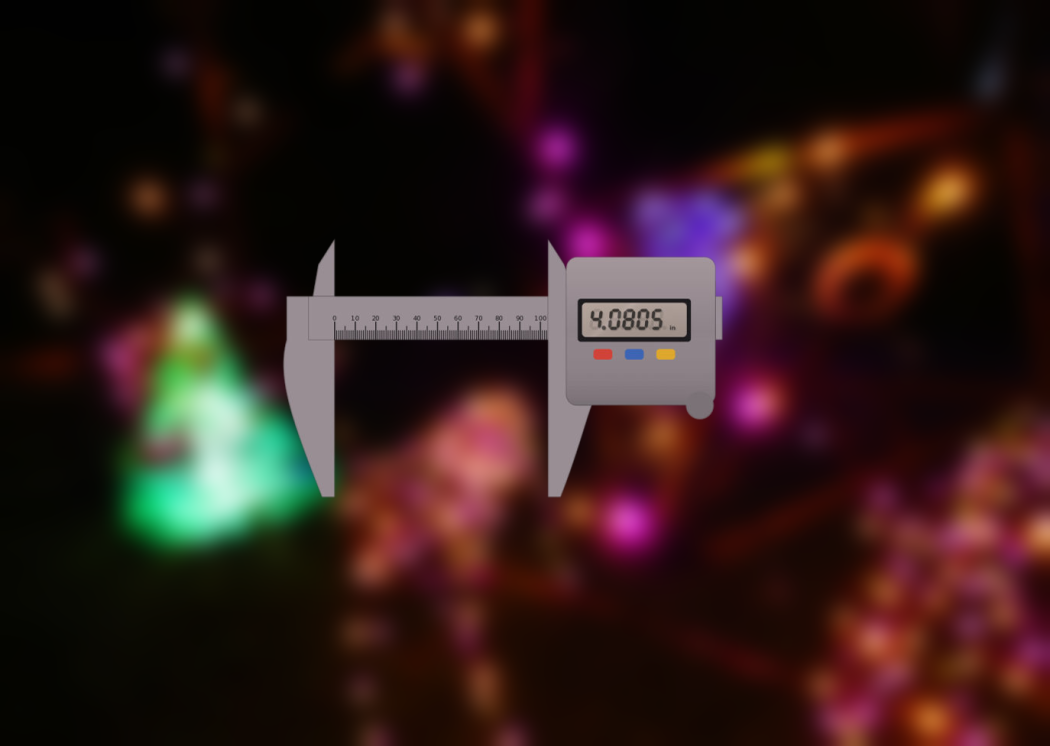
4.0805; in
